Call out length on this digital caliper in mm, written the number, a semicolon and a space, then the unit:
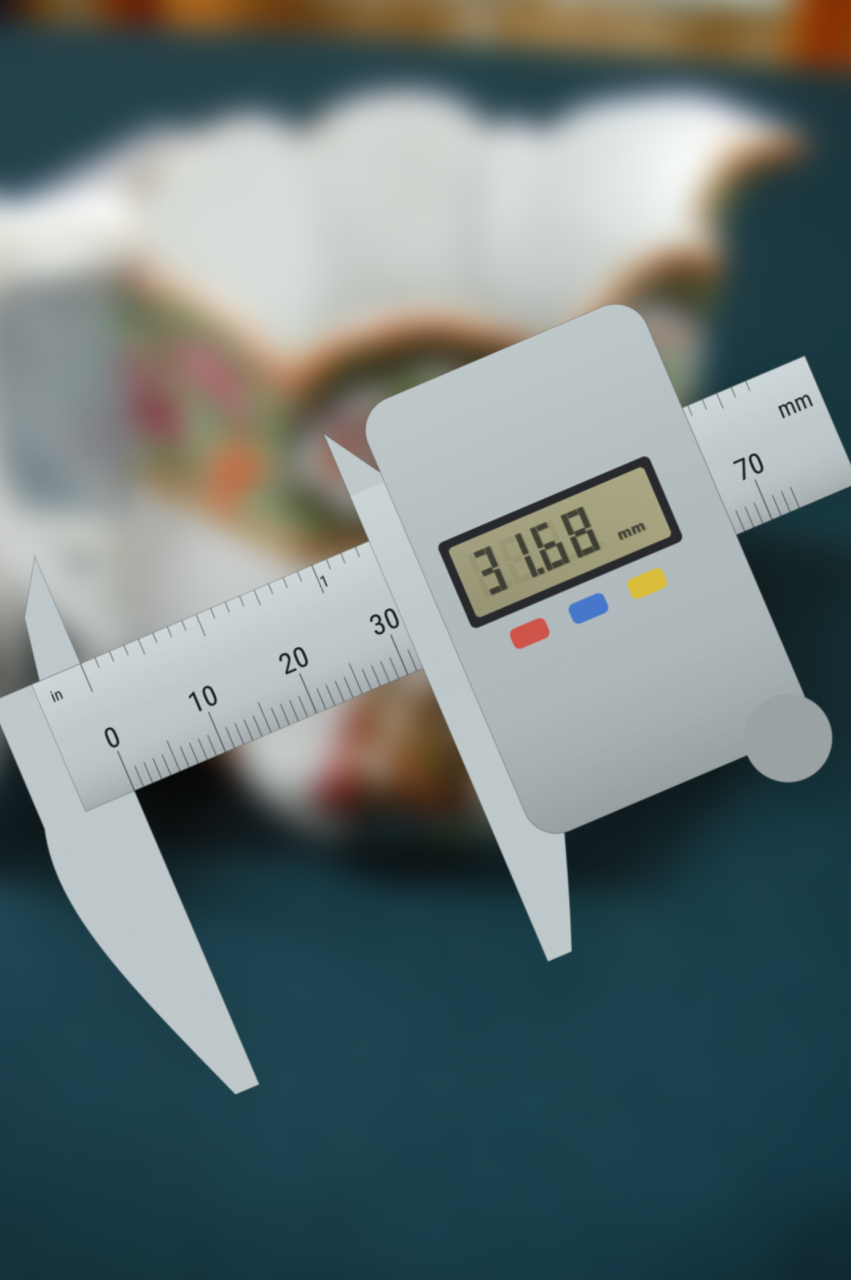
31.68; mm
